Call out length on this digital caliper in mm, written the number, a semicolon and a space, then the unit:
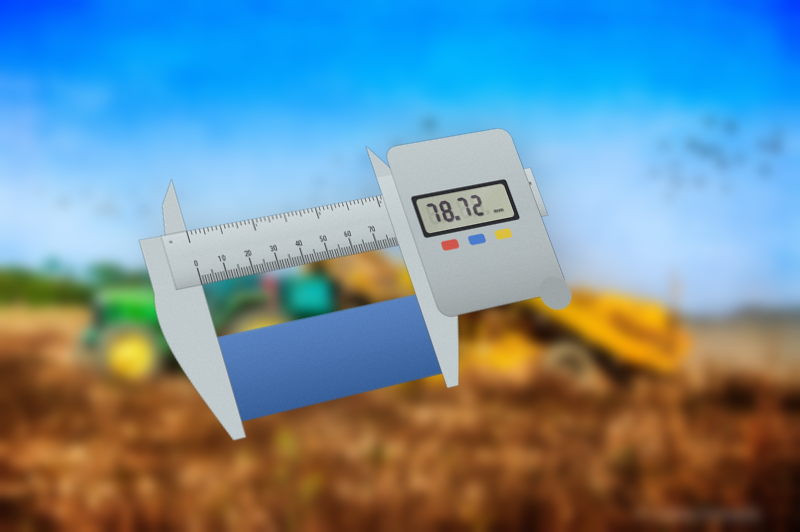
78.72; mm
